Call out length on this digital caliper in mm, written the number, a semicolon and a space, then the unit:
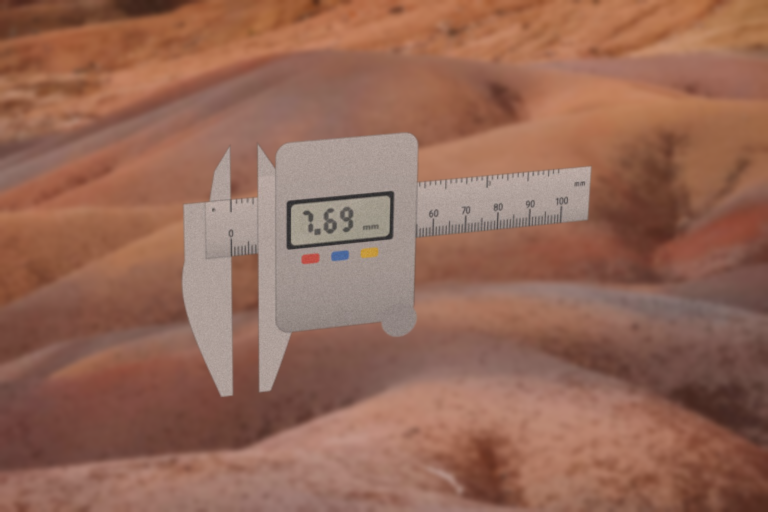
7.69; mm
